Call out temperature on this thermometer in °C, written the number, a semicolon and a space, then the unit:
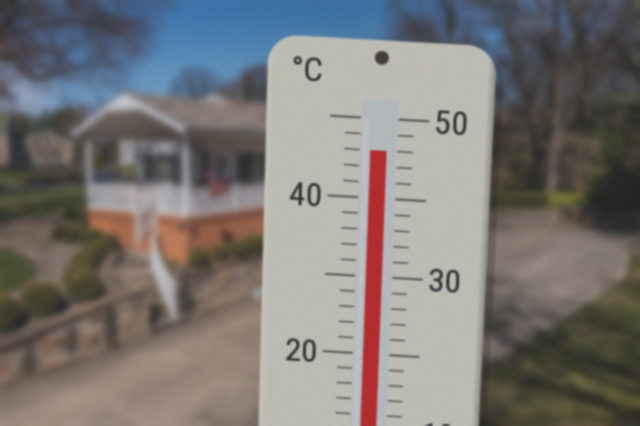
46; °C
